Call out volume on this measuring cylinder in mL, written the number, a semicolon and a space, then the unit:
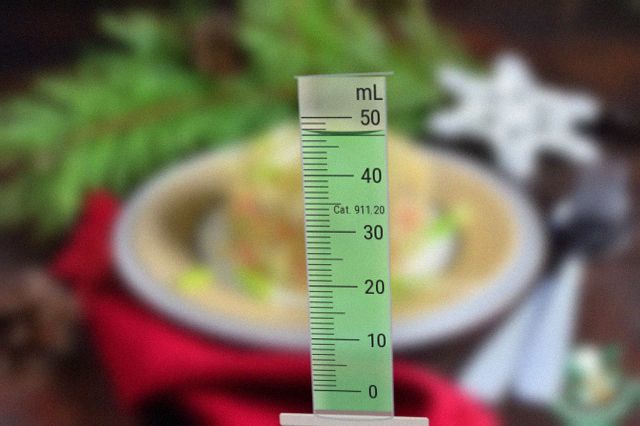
47; mL
